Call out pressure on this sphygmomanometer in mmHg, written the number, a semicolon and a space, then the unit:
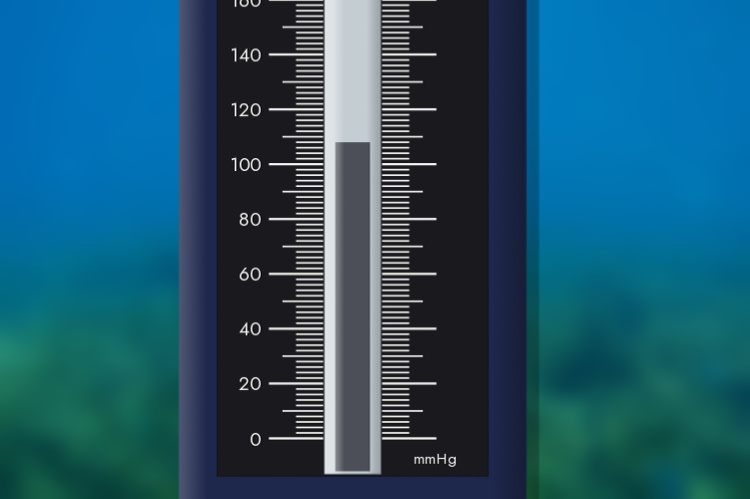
108; mmHg
